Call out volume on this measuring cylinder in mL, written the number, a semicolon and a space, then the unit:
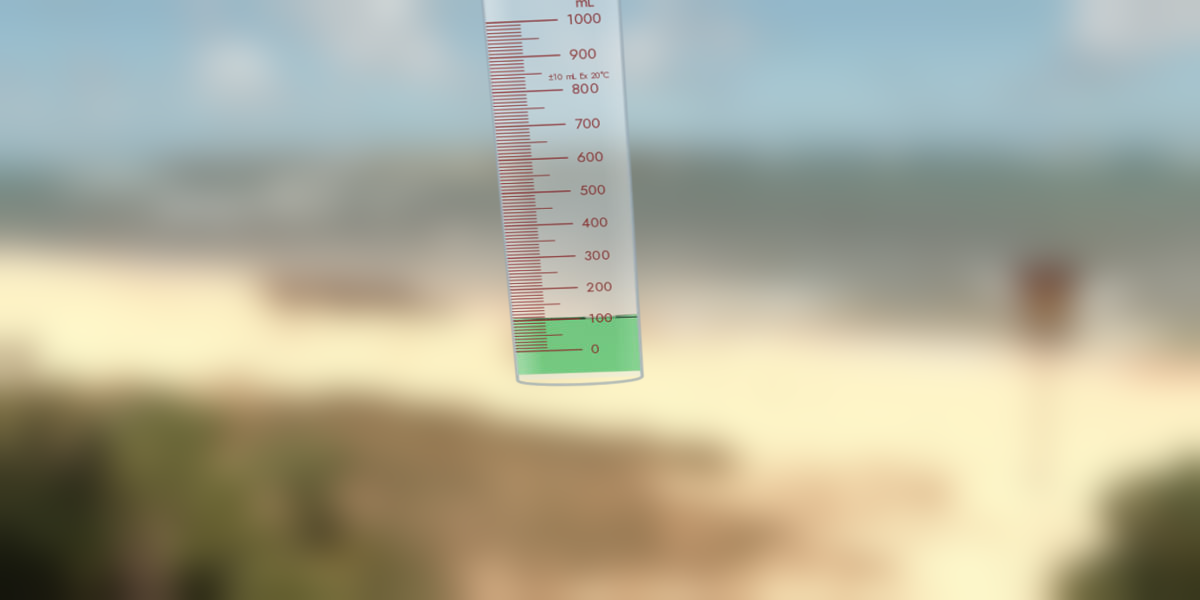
100; mL
